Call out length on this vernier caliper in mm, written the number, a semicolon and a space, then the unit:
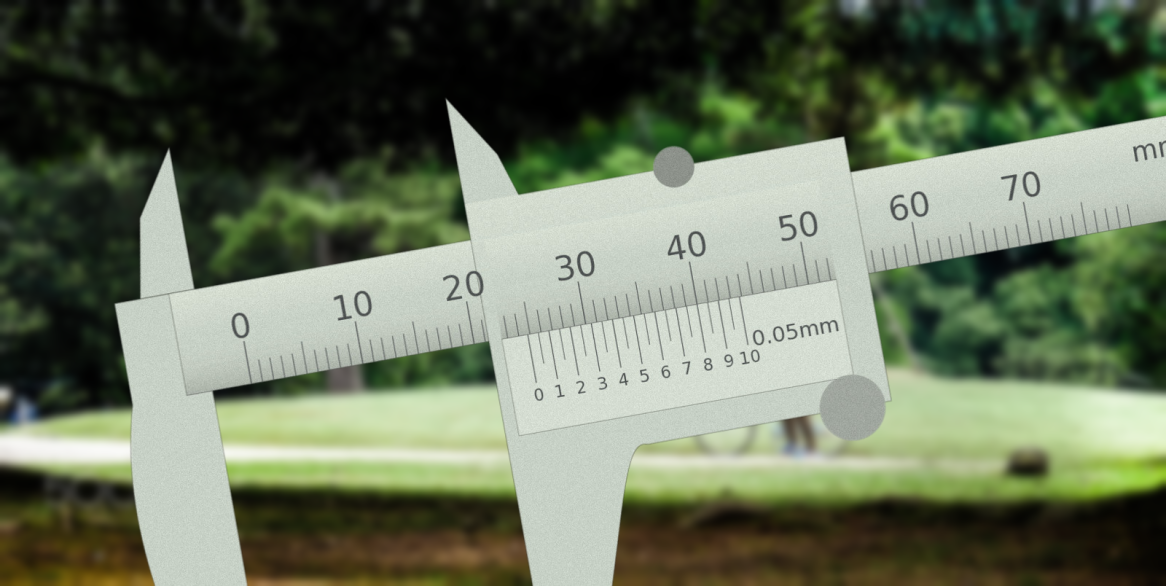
24.8; mm
